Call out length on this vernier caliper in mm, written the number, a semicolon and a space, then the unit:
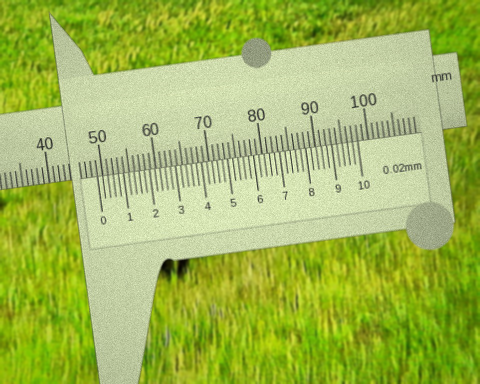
49.0; mm
